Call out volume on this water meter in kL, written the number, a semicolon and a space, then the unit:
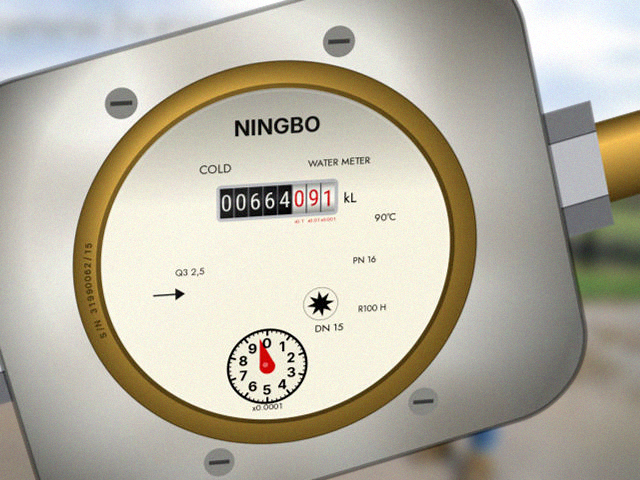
664.0909; kL
